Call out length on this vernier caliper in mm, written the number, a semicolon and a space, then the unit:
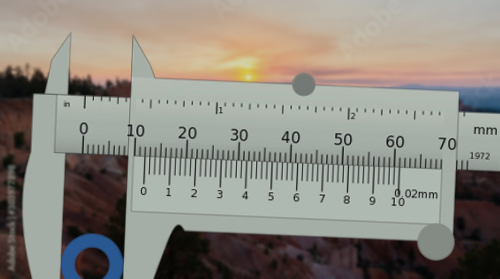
12.0; mm
